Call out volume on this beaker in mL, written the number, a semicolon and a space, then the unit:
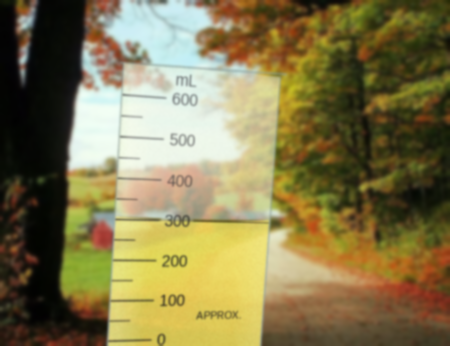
300; mL
